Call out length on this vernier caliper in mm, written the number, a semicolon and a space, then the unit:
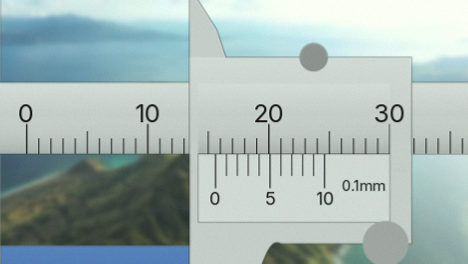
15.6; mm
